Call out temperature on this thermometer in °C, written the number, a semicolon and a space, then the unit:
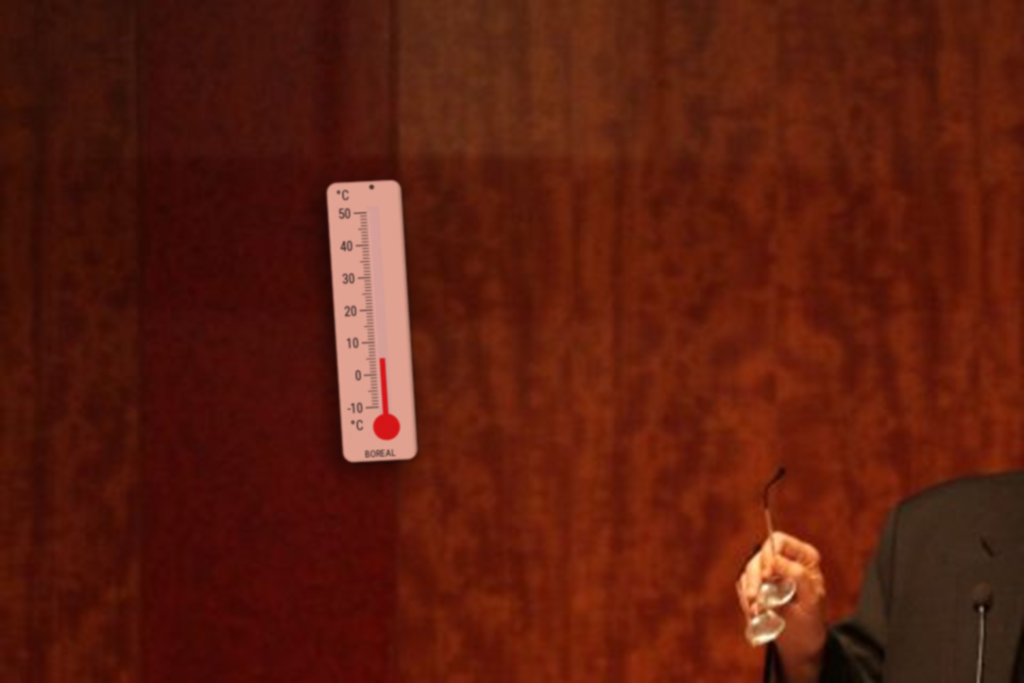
5; °C
